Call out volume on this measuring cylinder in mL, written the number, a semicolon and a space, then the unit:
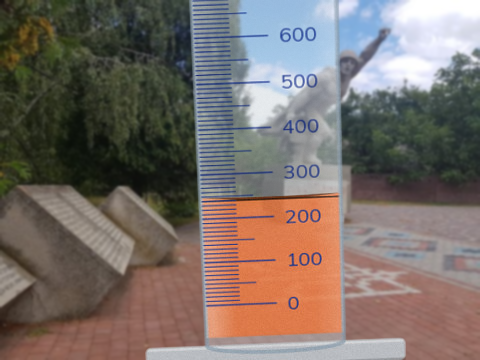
240; mL
